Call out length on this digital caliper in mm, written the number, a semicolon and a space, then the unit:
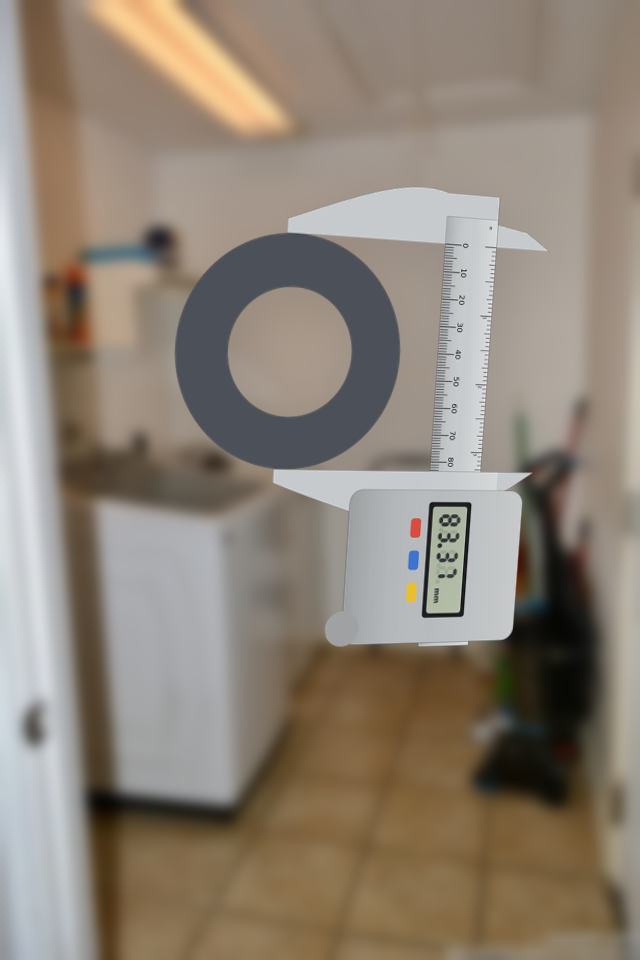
83.37; mm
